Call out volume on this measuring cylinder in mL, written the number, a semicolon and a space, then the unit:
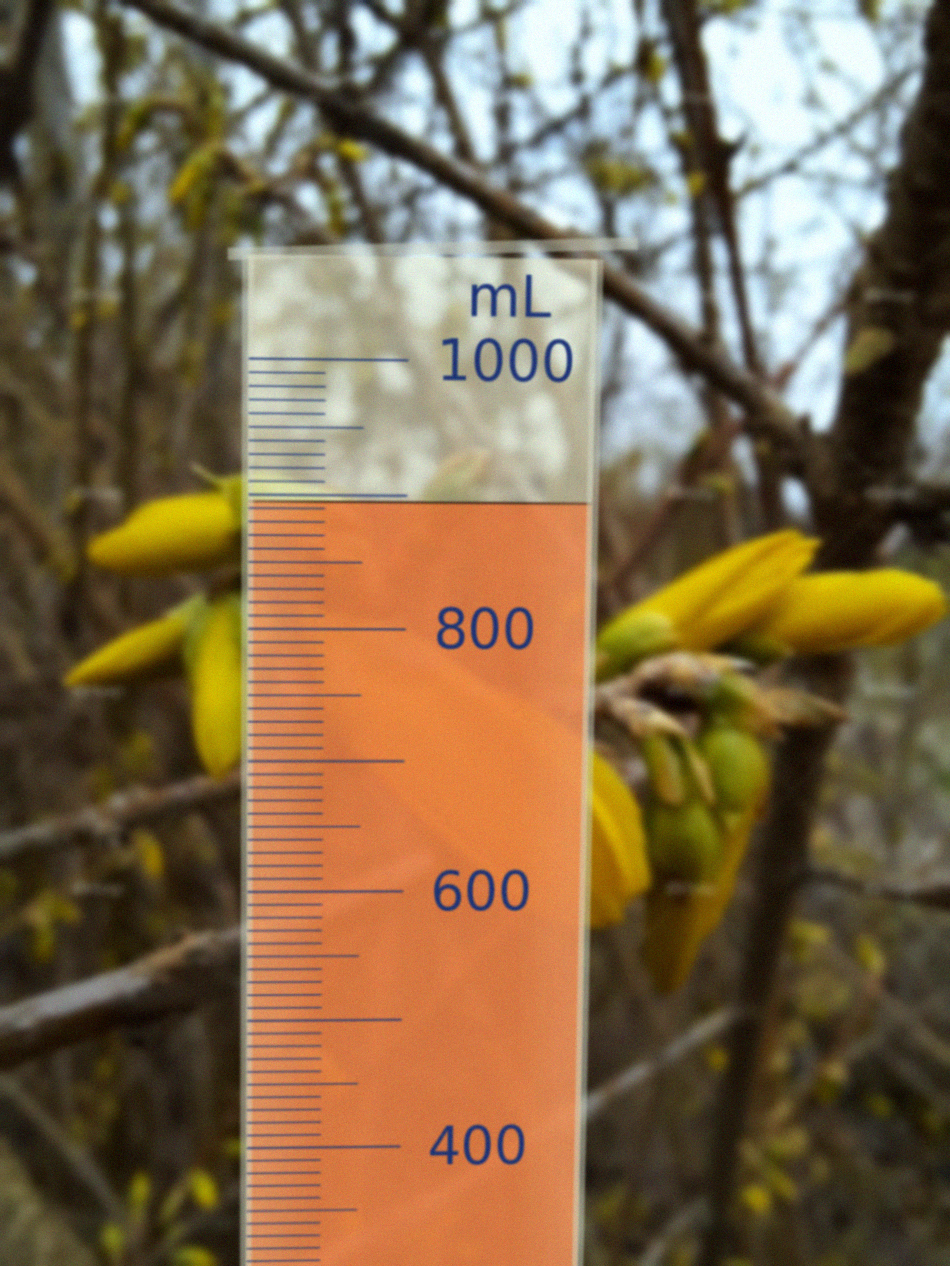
895; mL
